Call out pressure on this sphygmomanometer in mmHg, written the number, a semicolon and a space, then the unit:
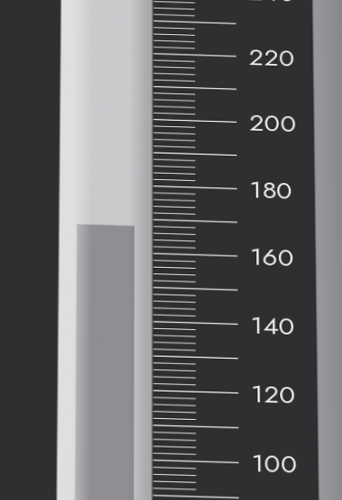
168; mmHg
